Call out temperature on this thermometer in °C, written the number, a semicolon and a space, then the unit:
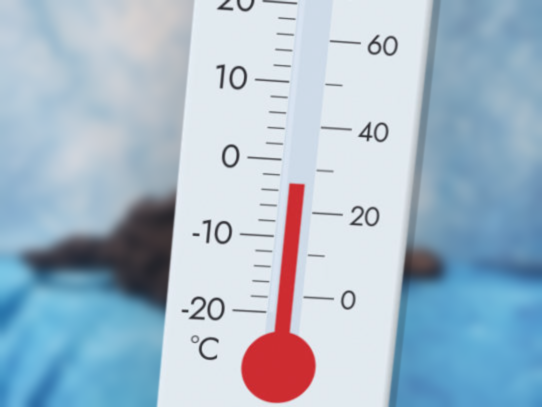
-3; °C
